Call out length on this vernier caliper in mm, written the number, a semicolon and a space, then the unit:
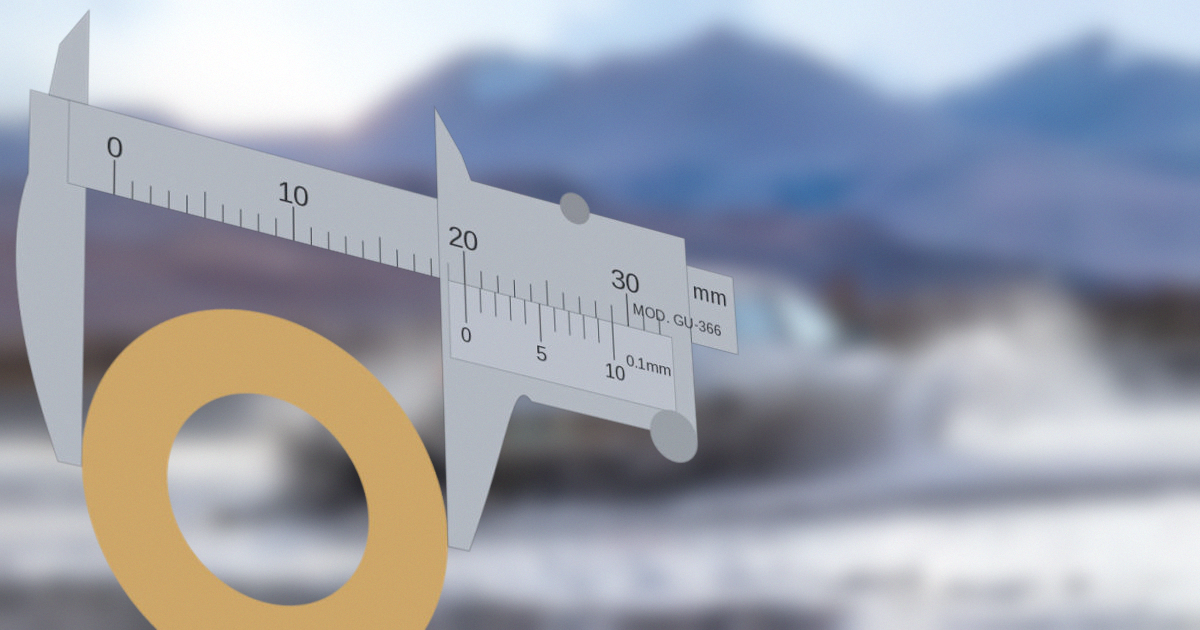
20.0; mm
